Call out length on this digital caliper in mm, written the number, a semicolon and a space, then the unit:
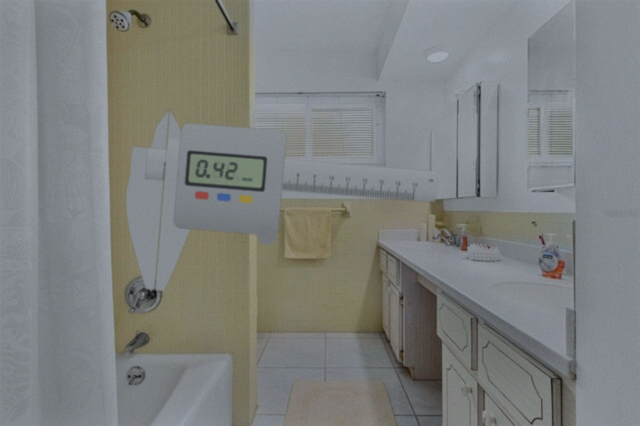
0.42; mm
